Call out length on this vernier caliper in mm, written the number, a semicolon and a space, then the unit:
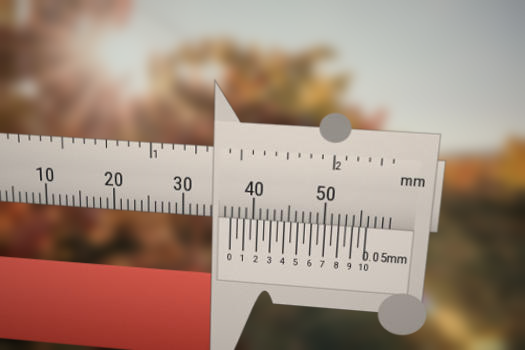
36.8; mm
